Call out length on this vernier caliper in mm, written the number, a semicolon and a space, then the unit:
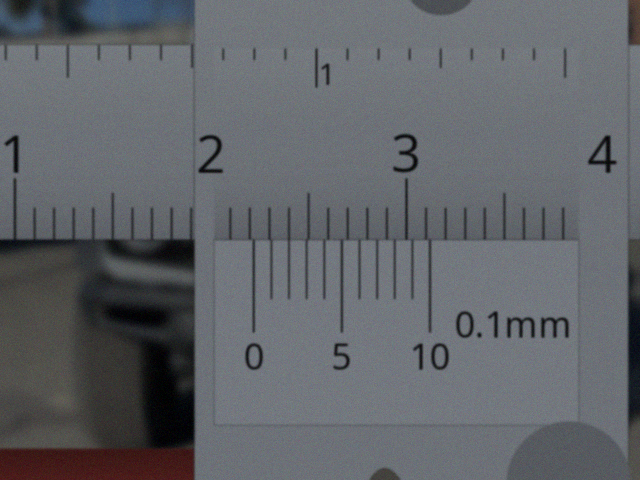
22.2; mm
